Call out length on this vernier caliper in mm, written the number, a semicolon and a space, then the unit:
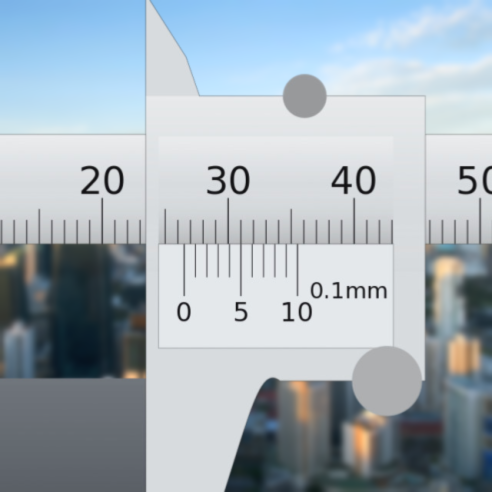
26.5; mm
